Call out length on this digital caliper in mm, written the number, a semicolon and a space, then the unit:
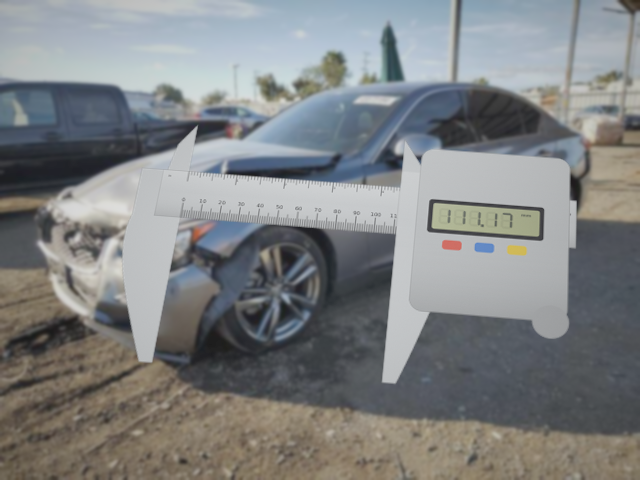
111.17; mm
